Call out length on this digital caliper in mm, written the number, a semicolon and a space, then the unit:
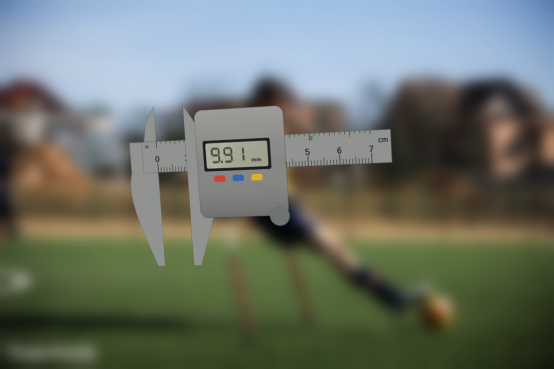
9.91; mm
